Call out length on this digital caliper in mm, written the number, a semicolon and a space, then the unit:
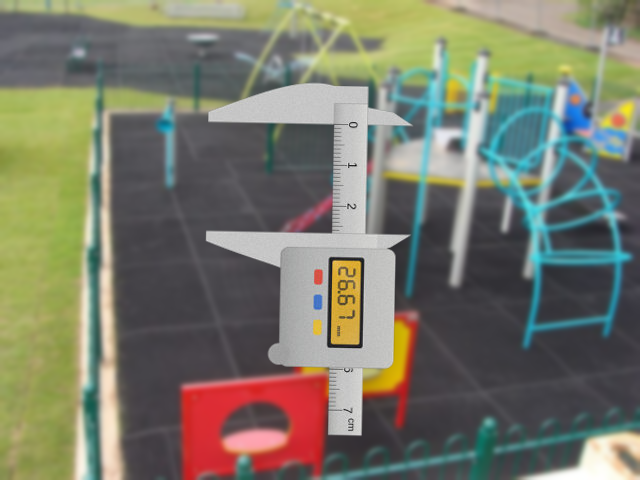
26.67; mm
